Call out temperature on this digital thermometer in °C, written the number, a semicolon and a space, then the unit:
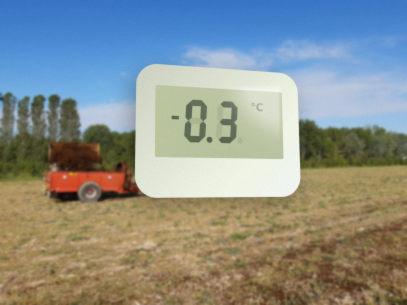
-0.3; °C
